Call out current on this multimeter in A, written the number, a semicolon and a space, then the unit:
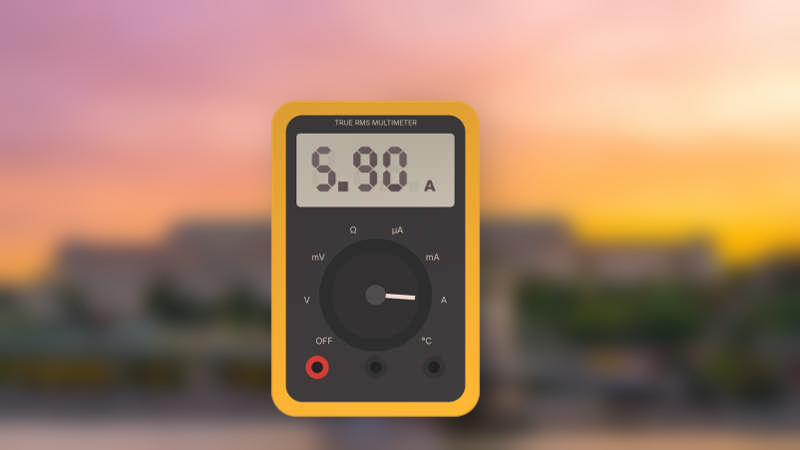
5.90; A
